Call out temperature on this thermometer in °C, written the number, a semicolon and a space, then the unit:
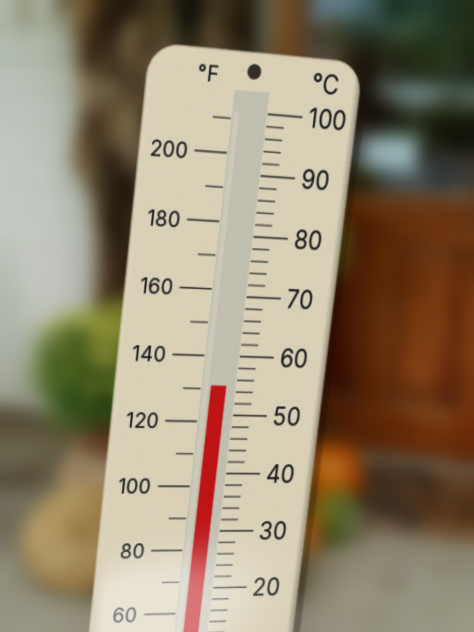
55; °C
